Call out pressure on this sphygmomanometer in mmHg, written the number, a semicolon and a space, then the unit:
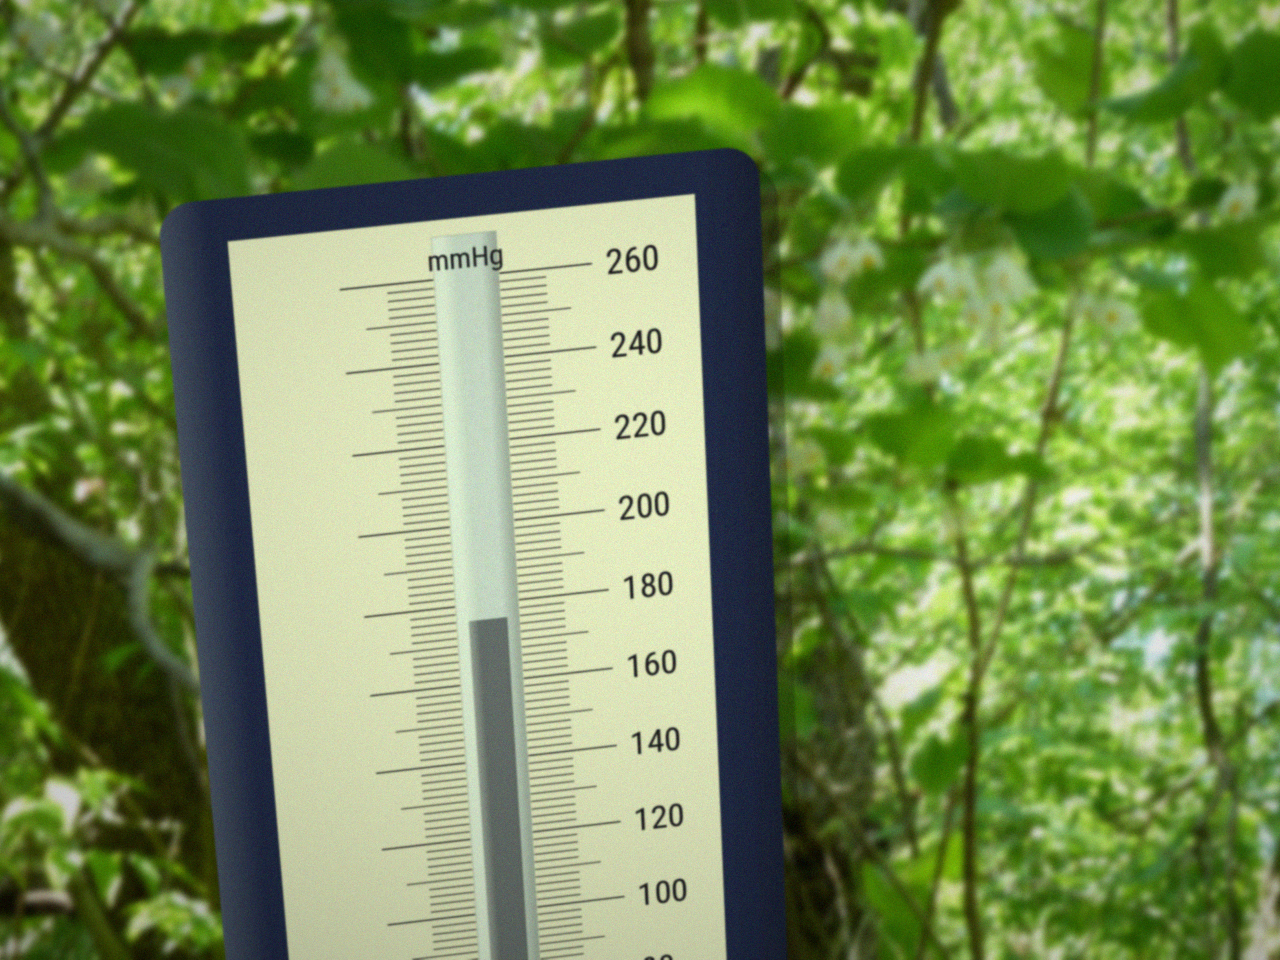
176; mmHg
